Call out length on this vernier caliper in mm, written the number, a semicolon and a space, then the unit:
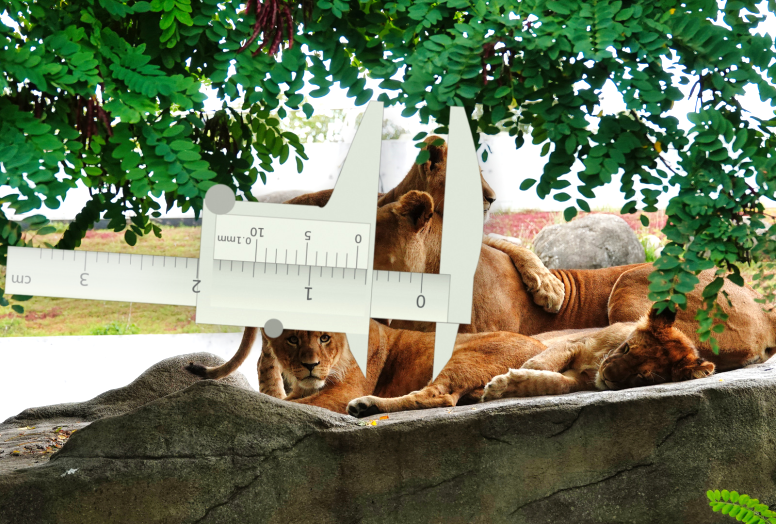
5.9; mm
